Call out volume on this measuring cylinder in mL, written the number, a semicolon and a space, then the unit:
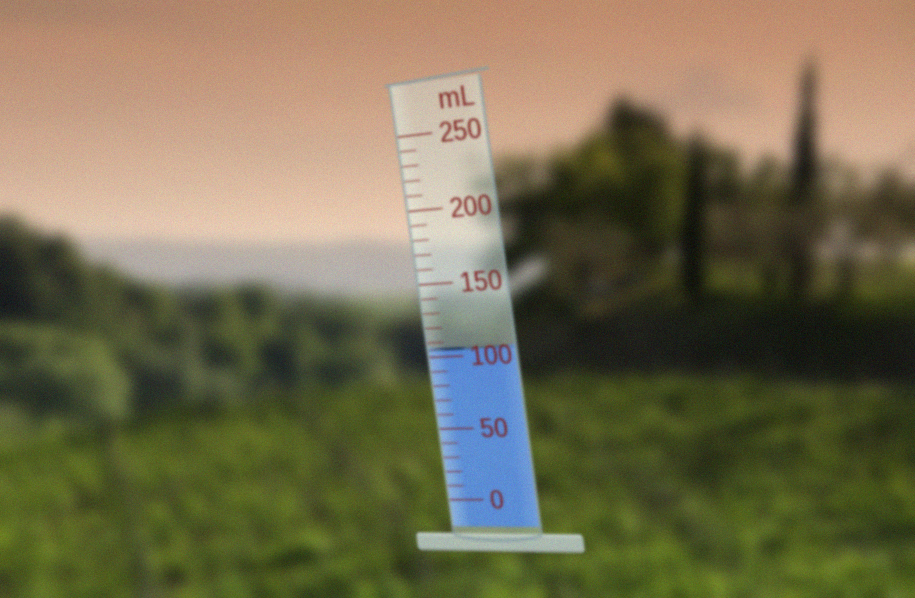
105; mL
